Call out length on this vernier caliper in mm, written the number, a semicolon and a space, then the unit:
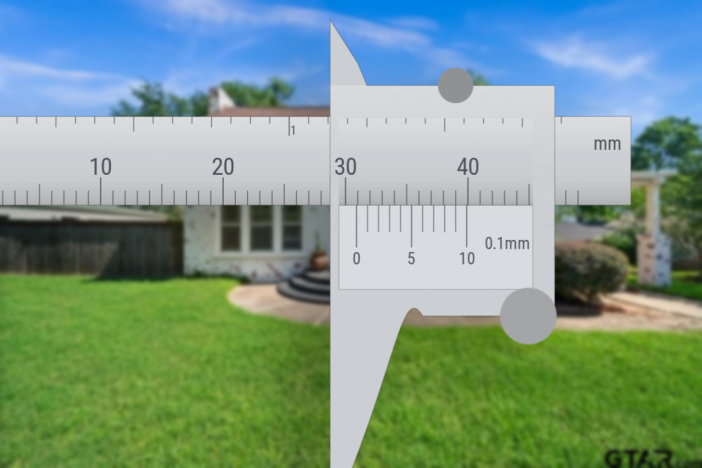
30.9; mm
